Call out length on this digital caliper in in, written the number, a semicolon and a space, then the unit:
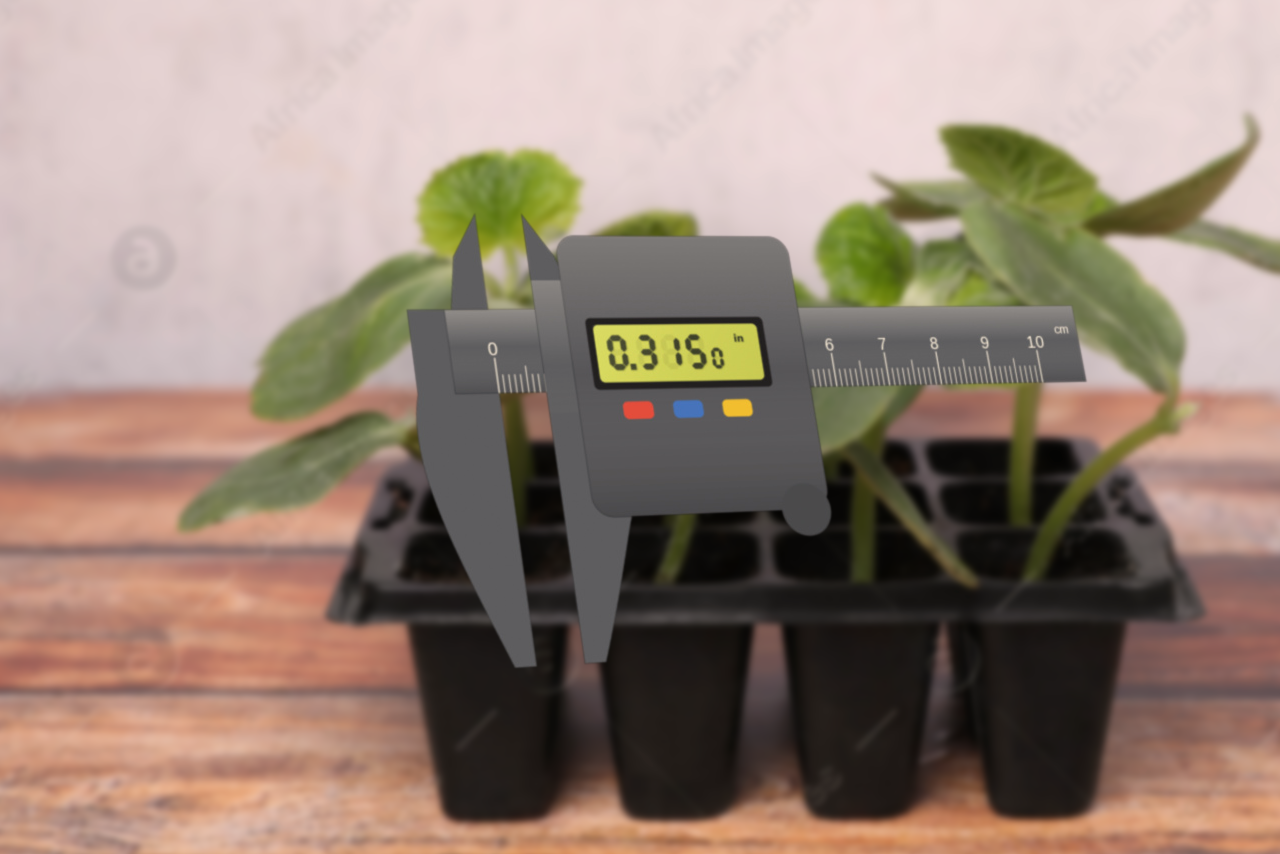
0.3150; in
